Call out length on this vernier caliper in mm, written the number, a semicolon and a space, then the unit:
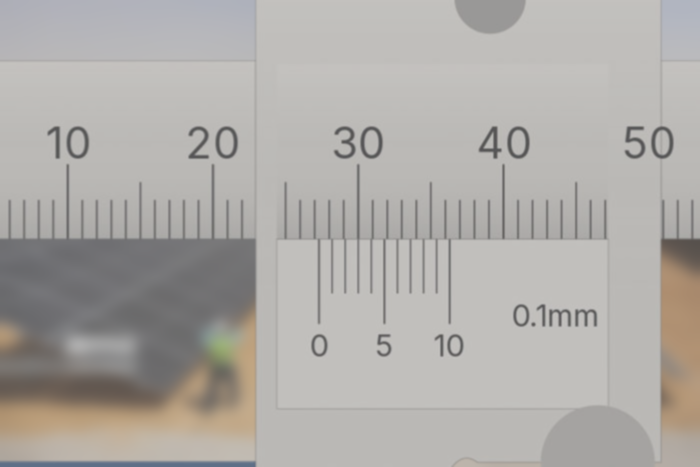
27.3; mm
